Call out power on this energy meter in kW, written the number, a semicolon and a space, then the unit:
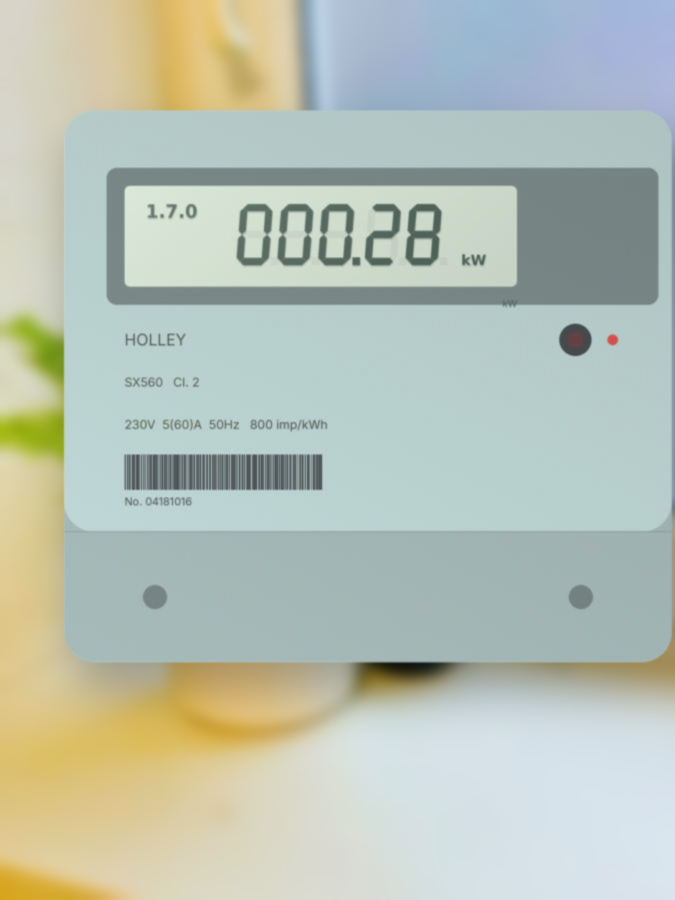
0.28; kW
